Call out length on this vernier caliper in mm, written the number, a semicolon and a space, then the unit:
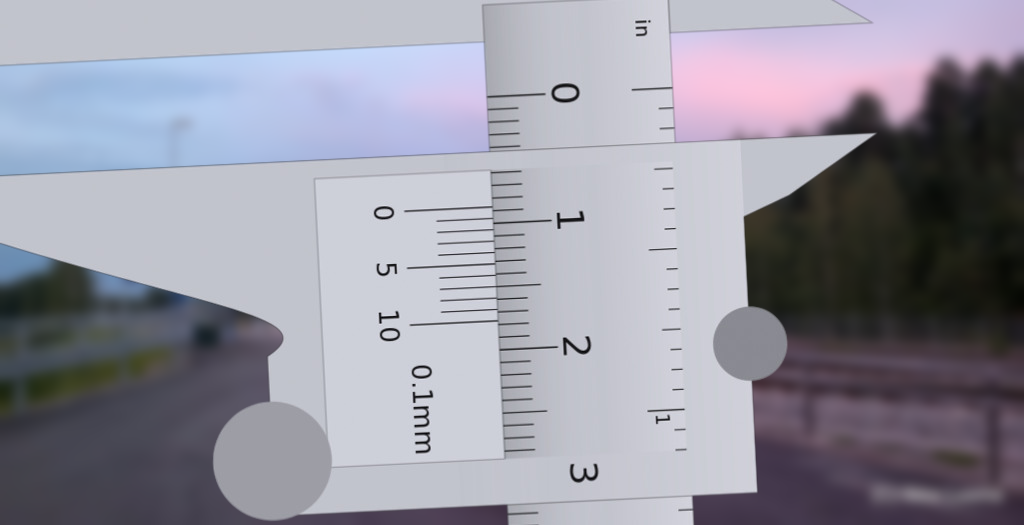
8.7; mm
